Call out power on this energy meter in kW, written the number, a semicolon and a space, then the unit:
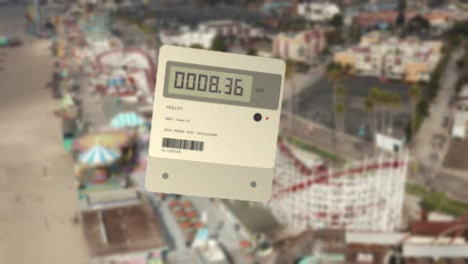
8.36; kW
